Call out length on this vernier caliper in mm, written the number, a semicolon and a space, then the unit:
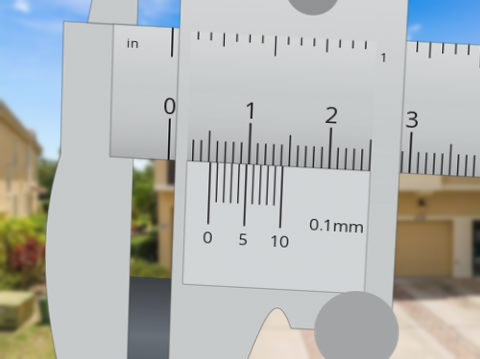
5.2; mm
